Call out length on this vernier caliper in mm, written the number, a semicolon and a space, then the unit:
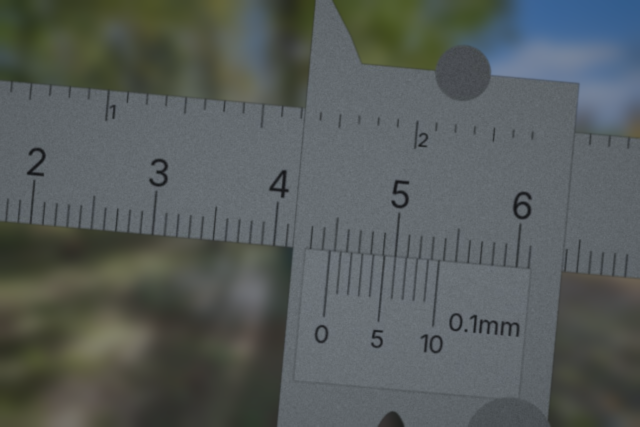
44.6; mm
